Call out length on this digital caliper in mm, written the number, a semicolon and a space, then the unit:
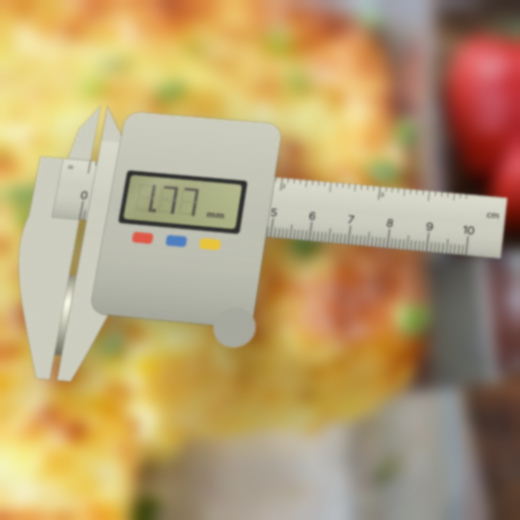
1.77; mm
